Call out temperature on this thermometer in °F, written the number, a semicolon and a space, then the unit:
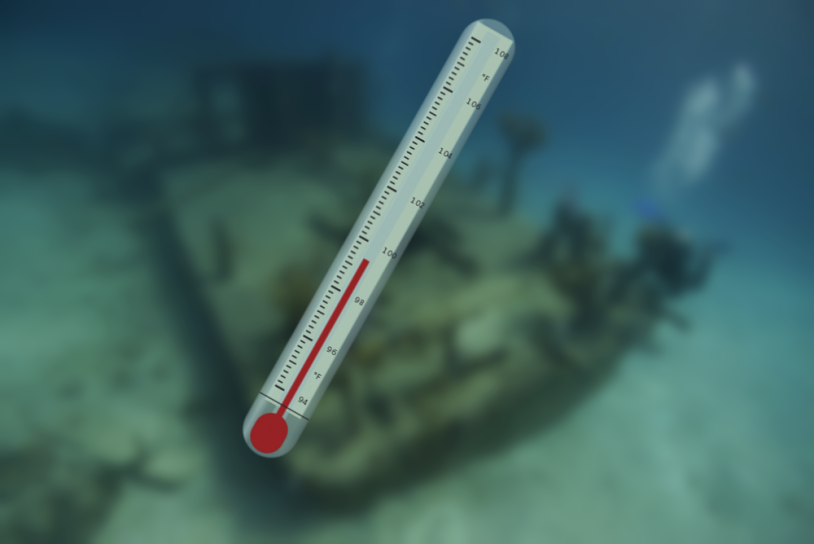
99.4; °F
